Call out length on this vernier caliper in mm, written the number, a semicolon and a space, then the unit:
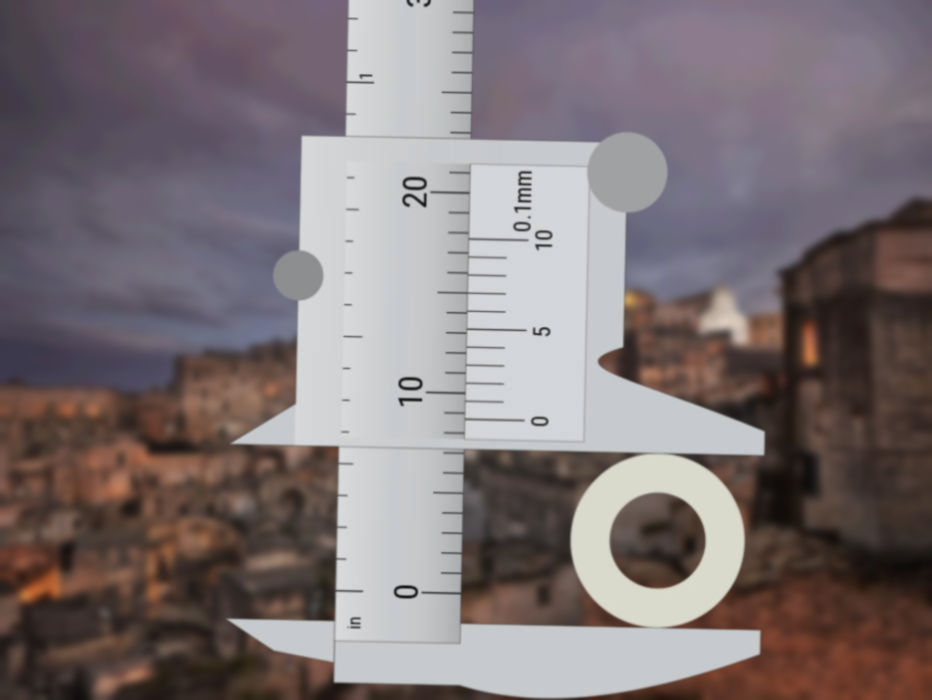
8.7; mm
